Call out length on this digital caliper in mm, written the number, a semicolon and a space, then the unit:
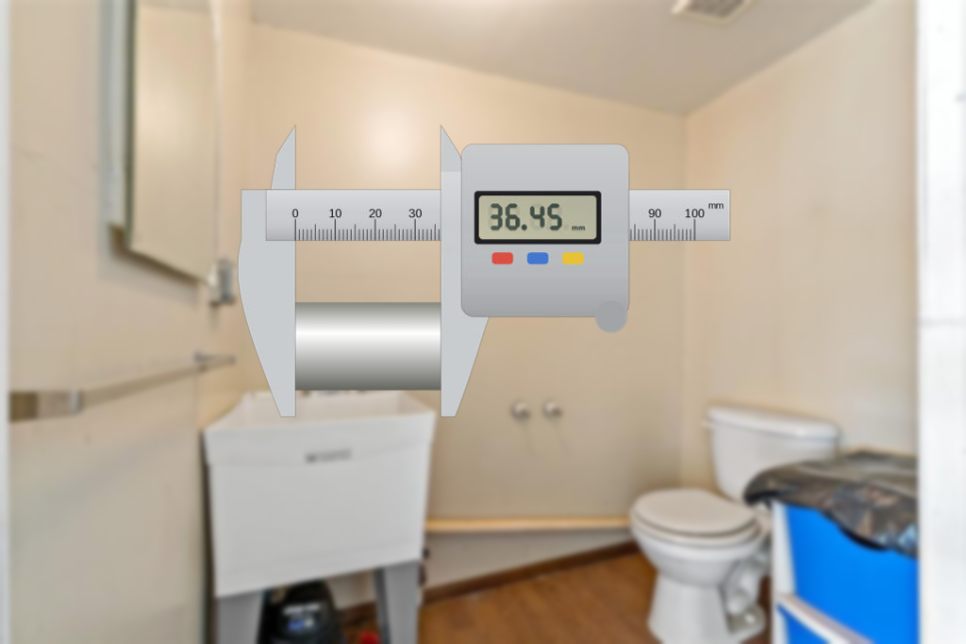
36.45; mm
